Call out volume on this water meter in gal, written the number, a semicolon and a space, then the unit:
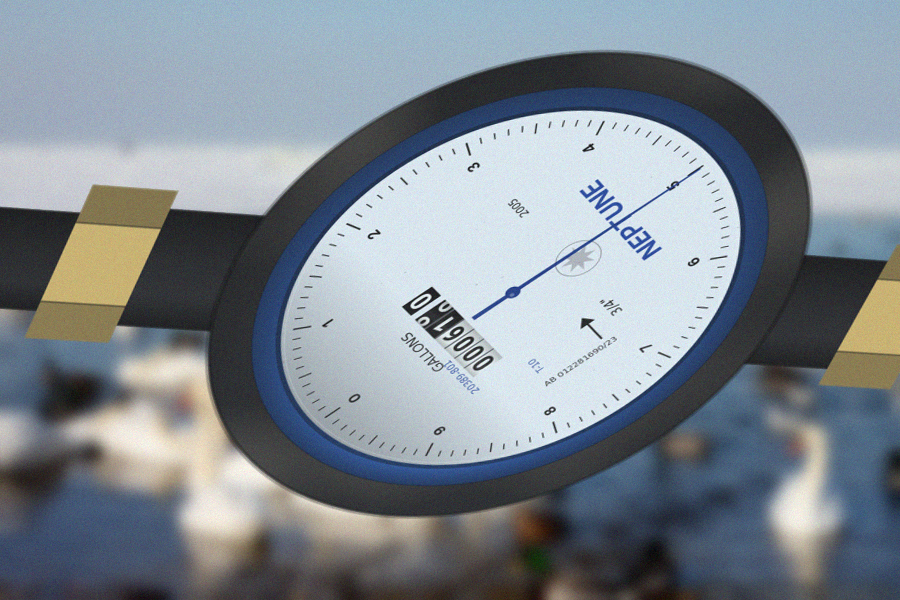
6185.0; gal
